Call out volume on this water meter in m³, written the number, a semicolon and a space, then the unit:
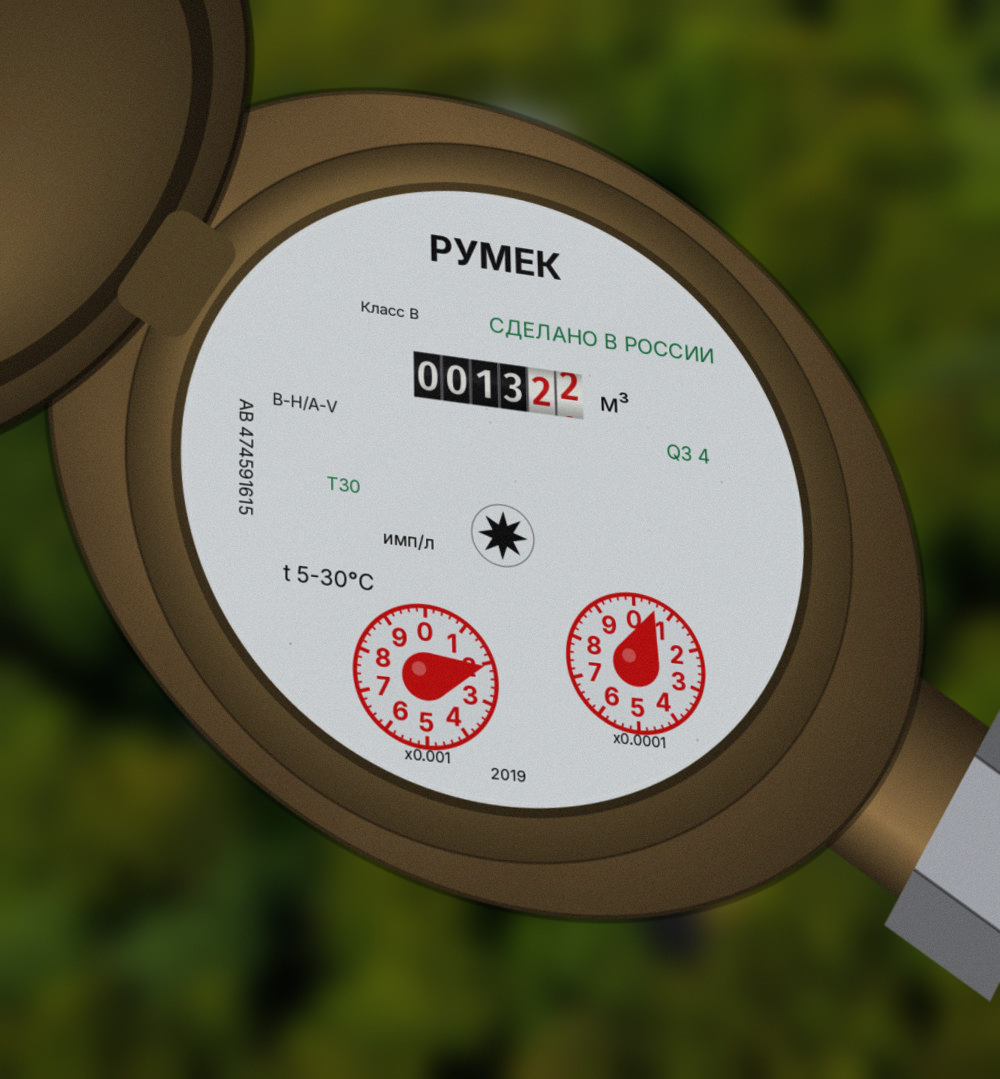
13.2220; m³
